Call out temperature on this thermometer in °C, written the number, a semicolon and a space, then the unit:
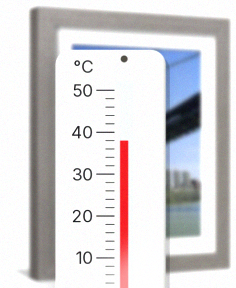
38; °C
